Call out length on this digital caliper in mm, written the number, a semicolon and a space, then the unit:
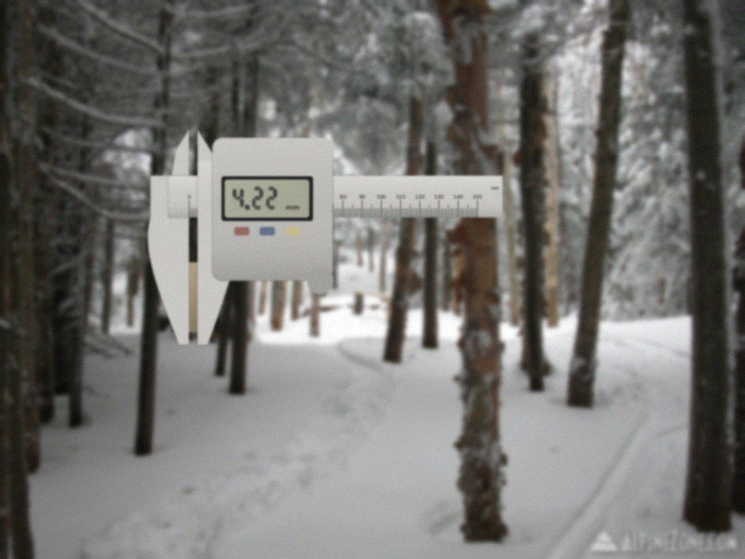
4.22; mm
